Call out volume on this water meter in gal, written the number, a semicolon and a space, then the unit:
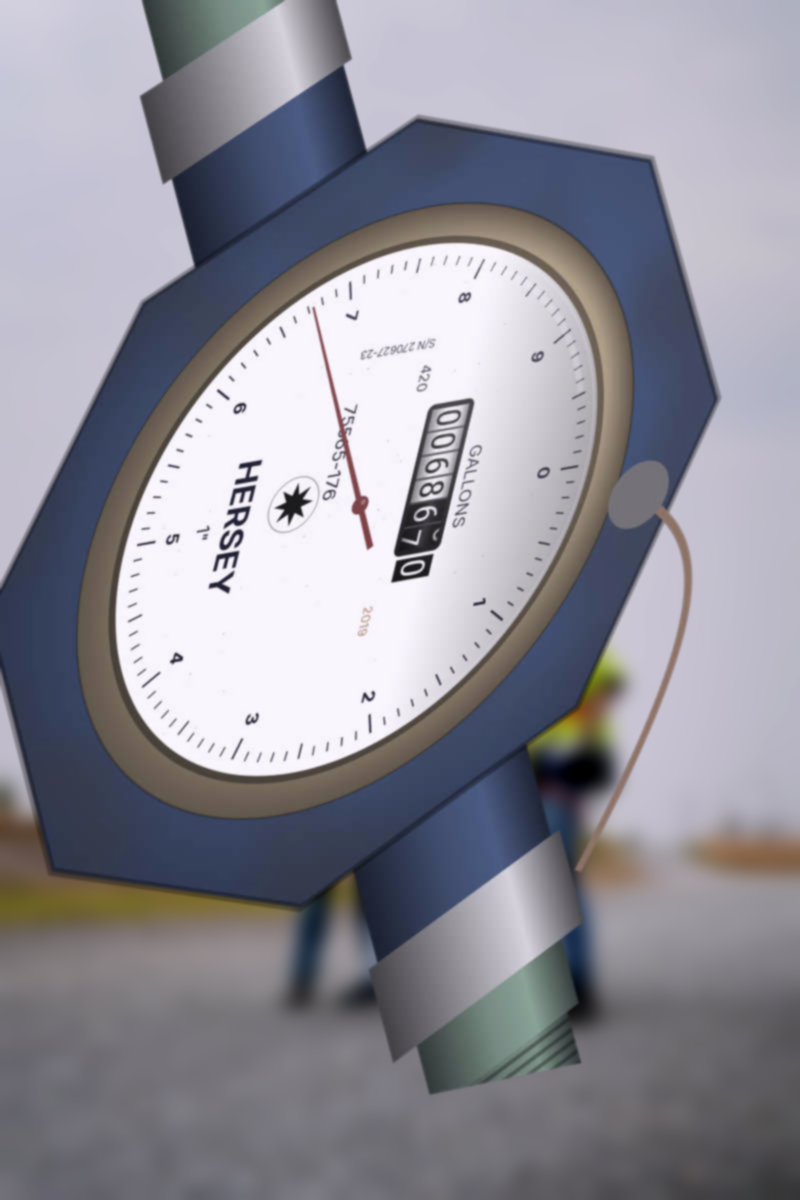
68666.7; gal
